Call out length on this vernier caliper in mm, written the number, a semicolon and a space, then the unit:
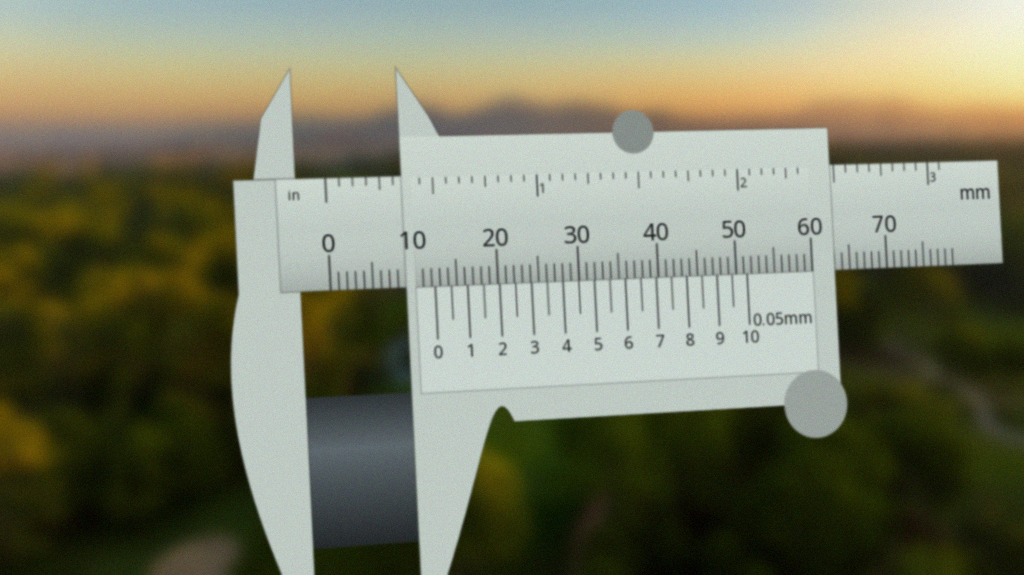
12.4; mm
